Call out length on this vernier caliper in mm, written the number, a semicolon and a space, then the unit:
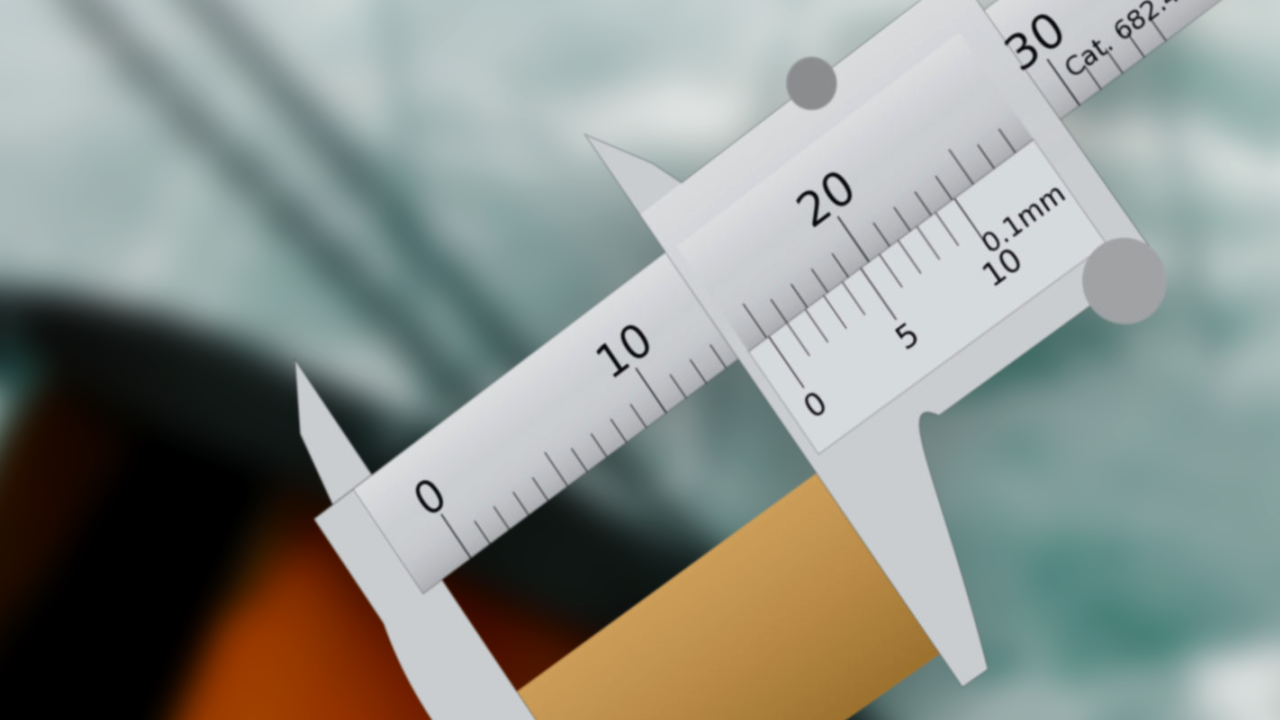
15.1; mm
